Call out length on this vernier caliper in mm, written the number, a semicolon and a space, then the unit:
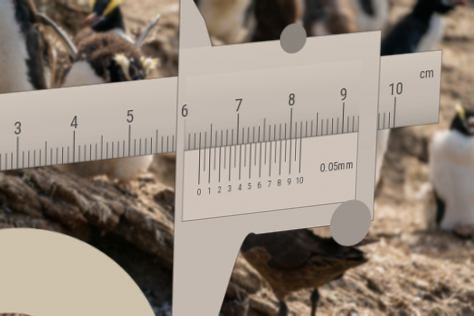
63.0; mm
